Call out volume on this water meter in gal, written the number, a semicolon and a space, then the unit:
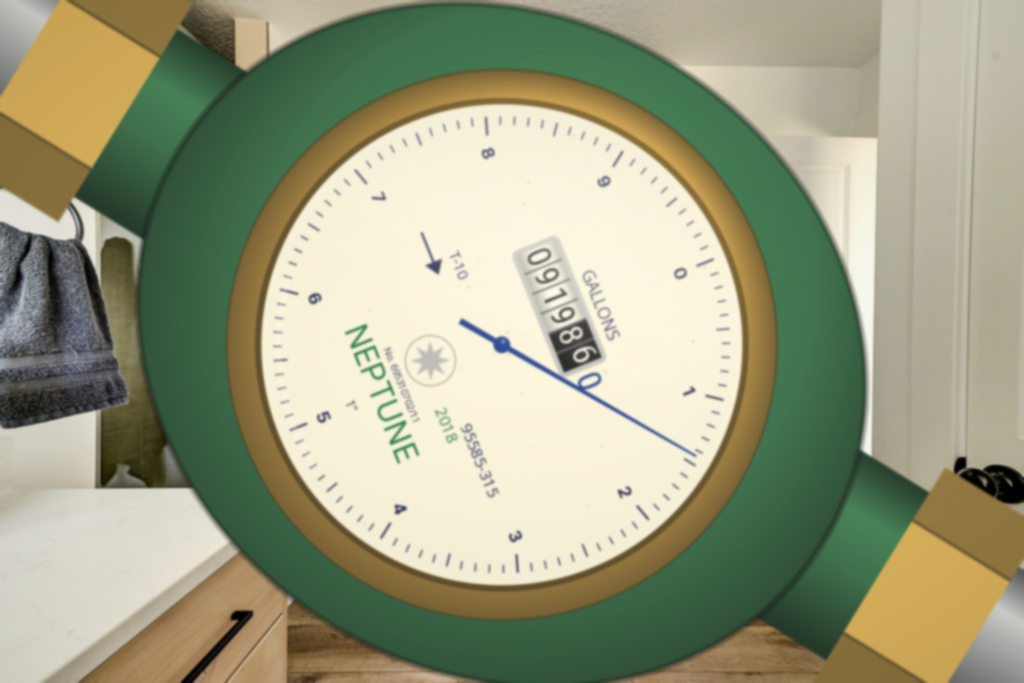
919861.4; gal
